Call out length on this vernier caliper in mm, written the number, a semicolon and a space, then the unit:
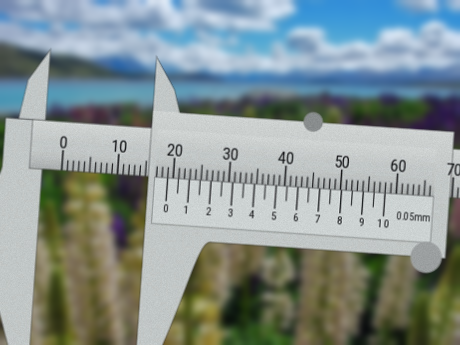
19.0; mm
